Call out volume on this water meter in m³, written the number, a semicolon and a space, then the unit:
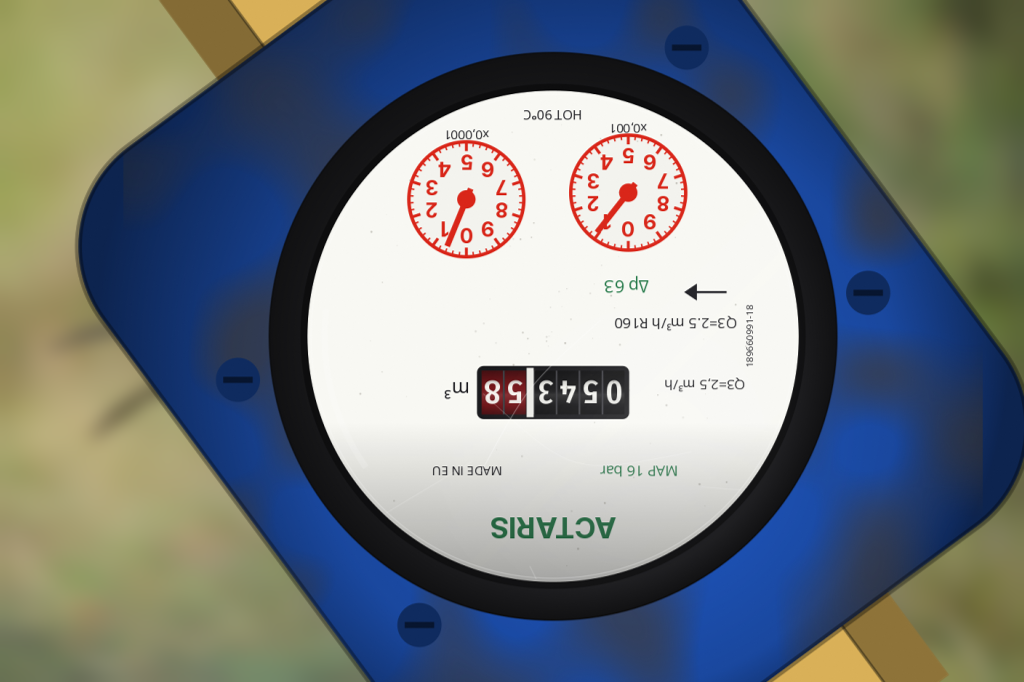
543.5810; m³
